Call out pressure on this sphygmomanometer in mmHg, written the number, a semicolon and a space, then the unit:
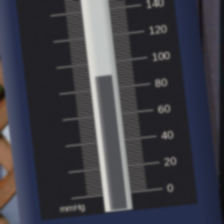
90; mmHg
